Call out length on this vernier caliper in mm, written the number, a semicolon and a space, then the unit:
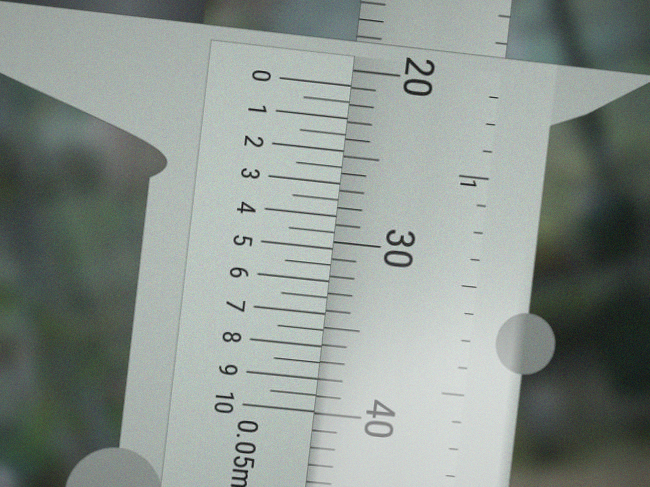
20.9; mm
